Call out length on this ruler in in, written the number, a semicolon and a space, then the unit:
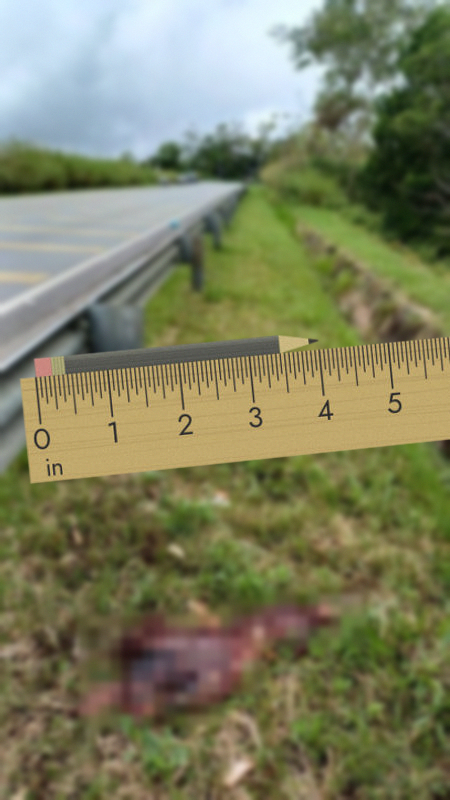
4; in
